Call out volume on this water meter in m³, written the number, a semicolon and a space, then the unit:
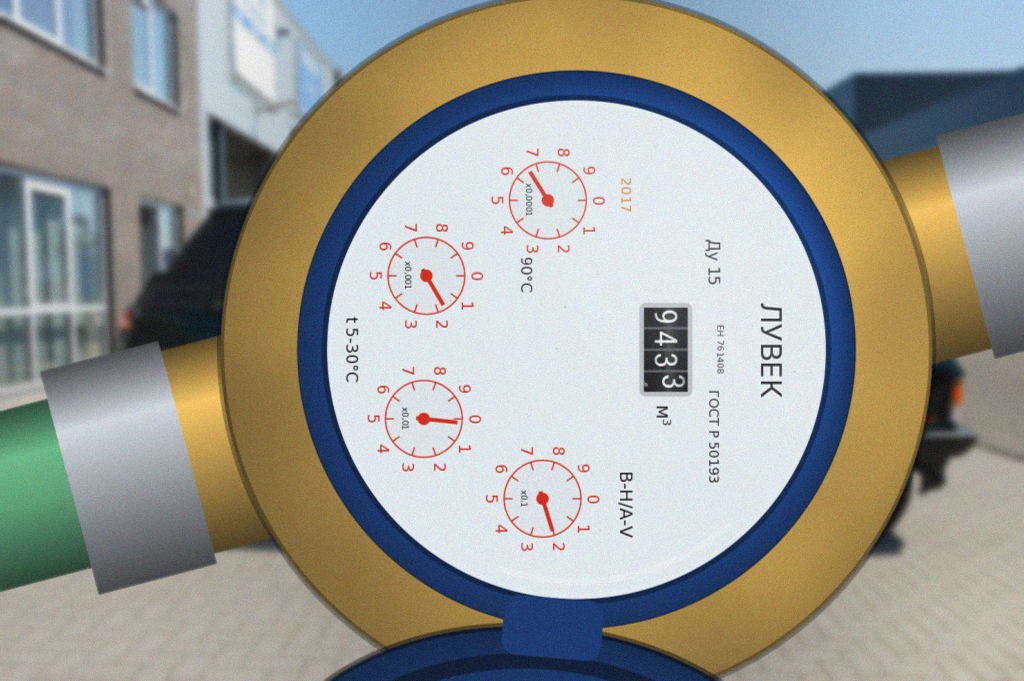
9433.2016; m³
